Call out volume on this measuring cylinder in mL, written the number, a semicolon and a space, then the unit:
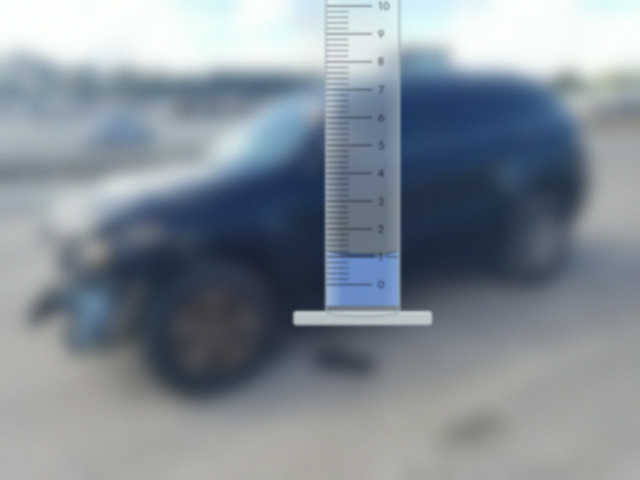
1; mL
